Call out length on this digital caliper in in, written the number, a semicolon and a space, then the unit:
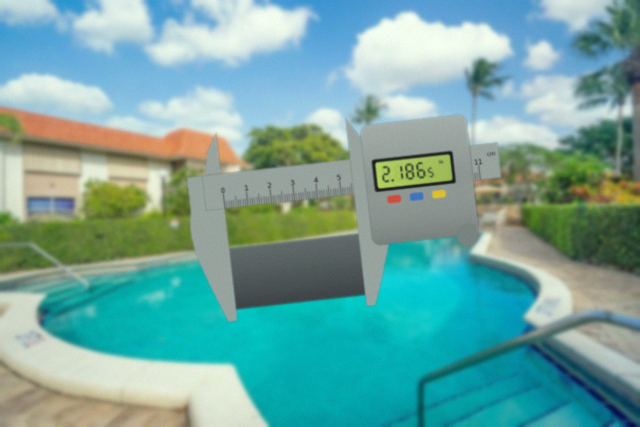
2.1865; in
